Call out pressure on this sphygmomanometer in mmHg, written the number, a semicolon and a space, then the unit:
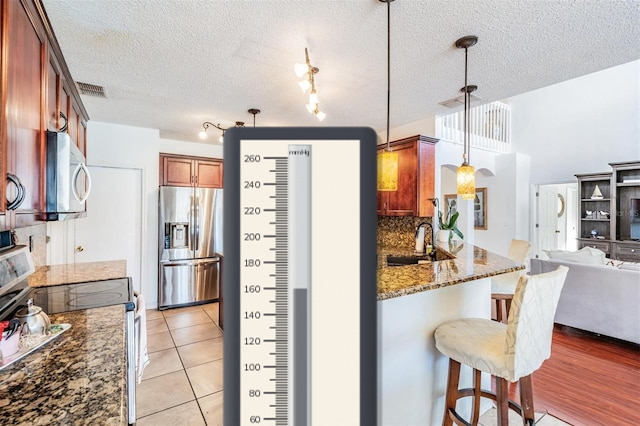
160; mmHg
